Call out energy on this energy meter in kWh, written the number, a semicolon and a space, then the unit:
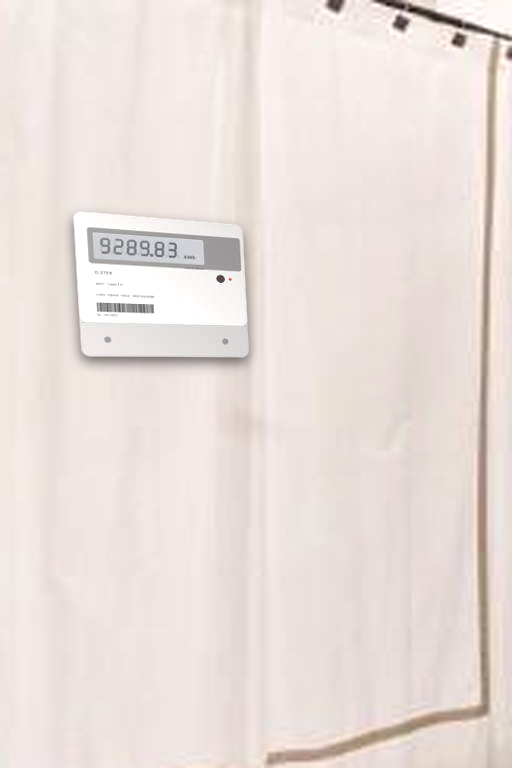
9289.83; kWh
